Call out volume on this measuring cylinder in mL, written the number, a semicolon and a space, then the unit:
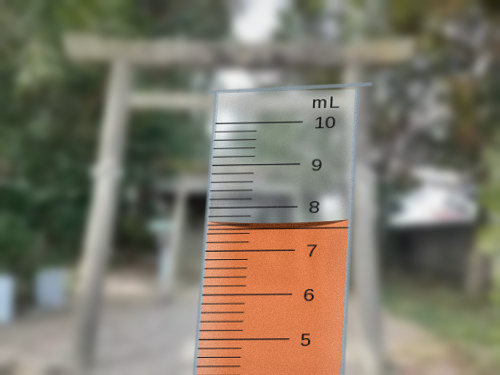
7.5; mL
